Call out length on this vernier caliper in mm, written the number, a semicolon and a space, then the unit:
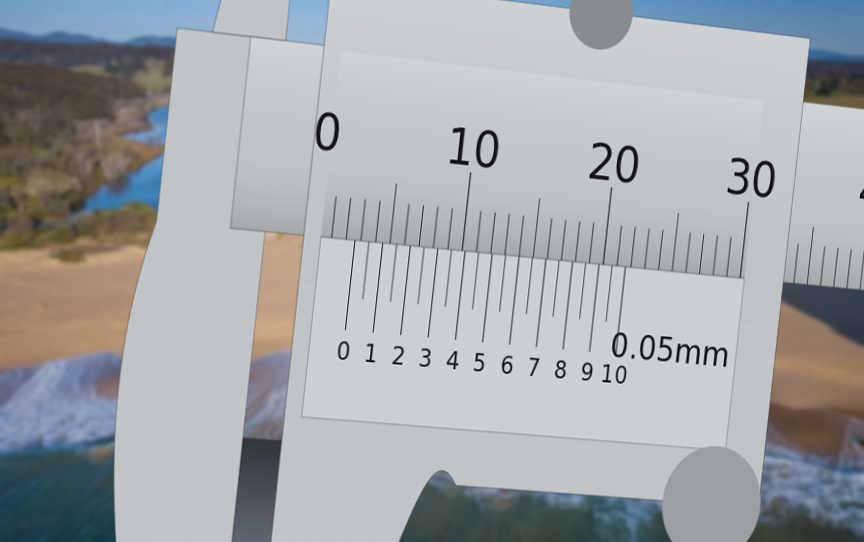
2.6; mm
